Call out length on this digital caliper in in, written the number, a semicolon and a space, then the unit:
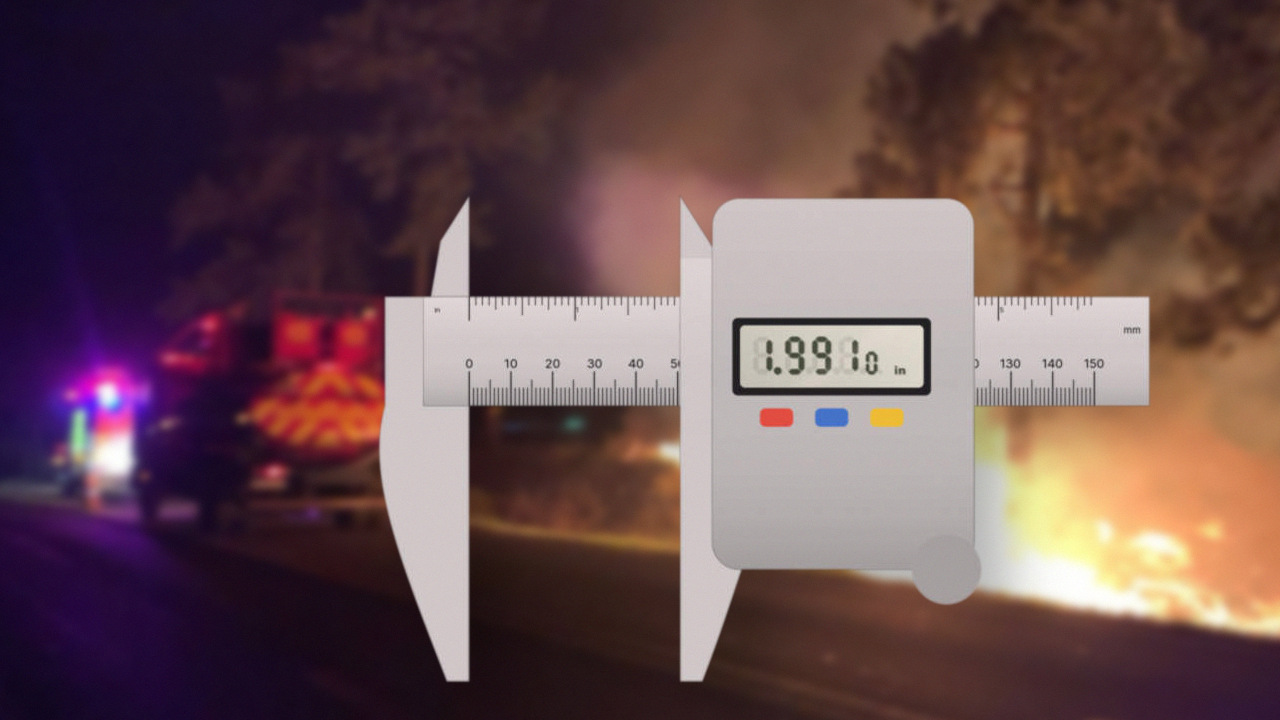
1.9910; in
